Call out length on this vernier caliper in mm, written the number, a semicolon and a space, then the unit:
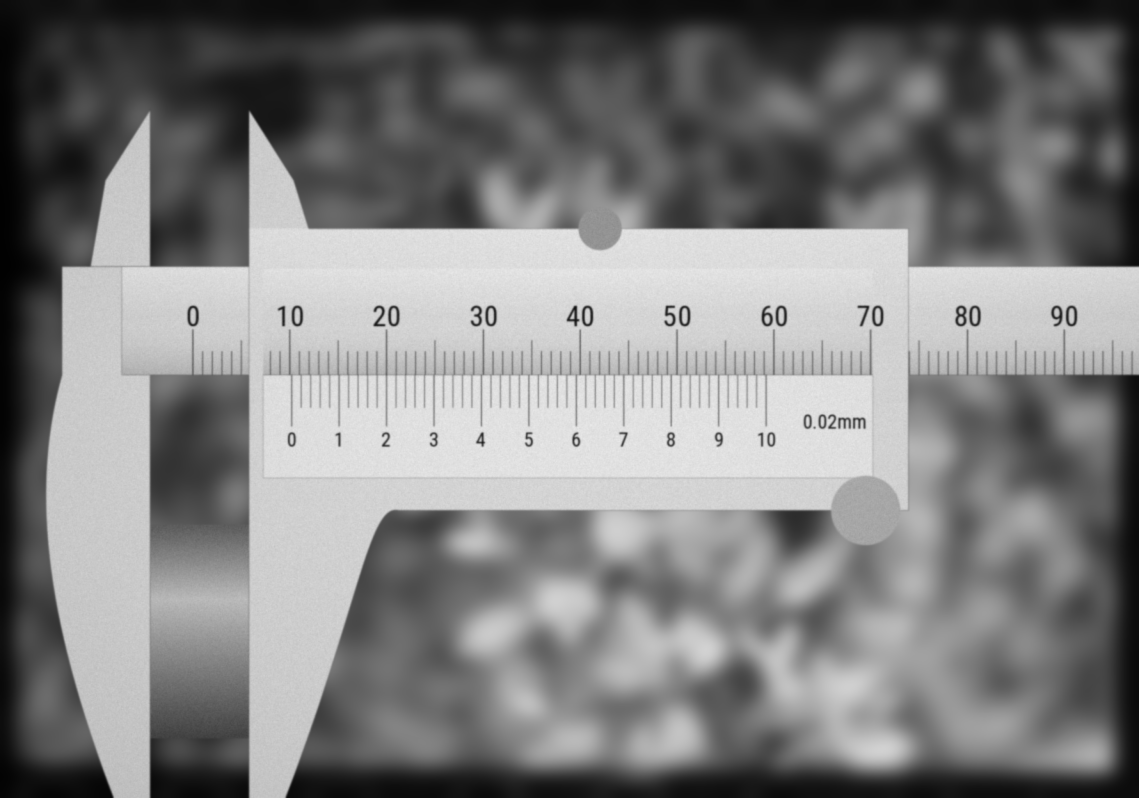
10.2; mm
